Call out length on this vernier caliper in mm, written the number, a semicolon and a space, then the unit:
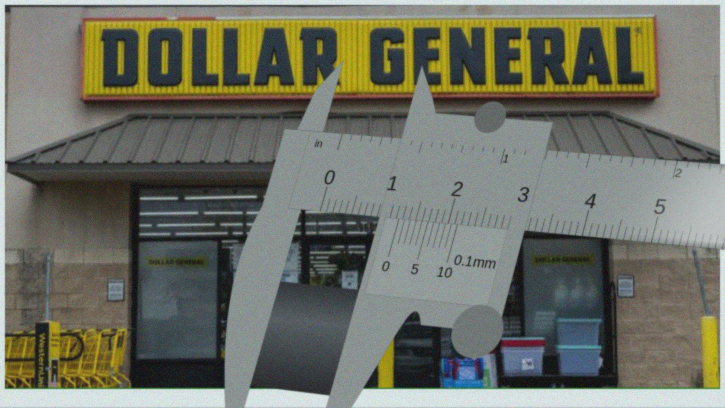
12.4; mm
